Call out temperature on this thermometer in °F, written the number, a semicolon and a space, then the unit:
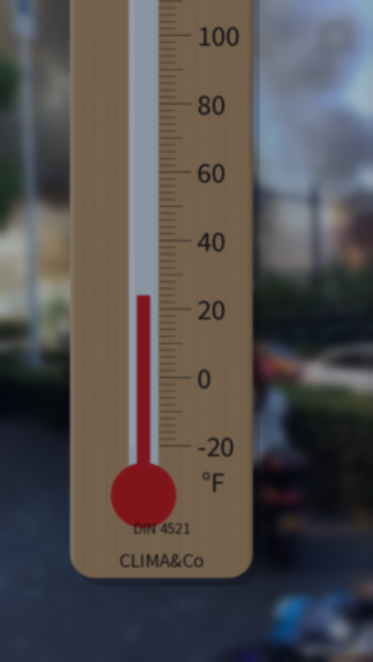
24; °F
